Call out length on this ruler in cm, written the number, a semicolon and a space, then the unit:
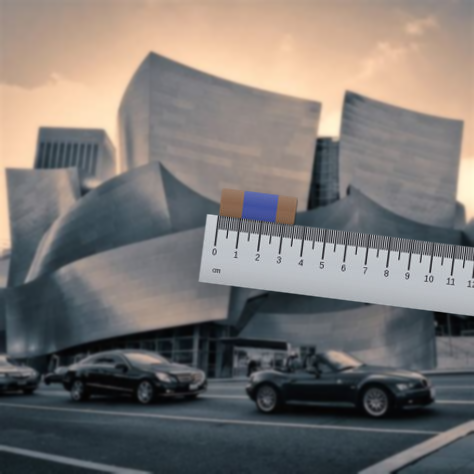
3.5; cm
